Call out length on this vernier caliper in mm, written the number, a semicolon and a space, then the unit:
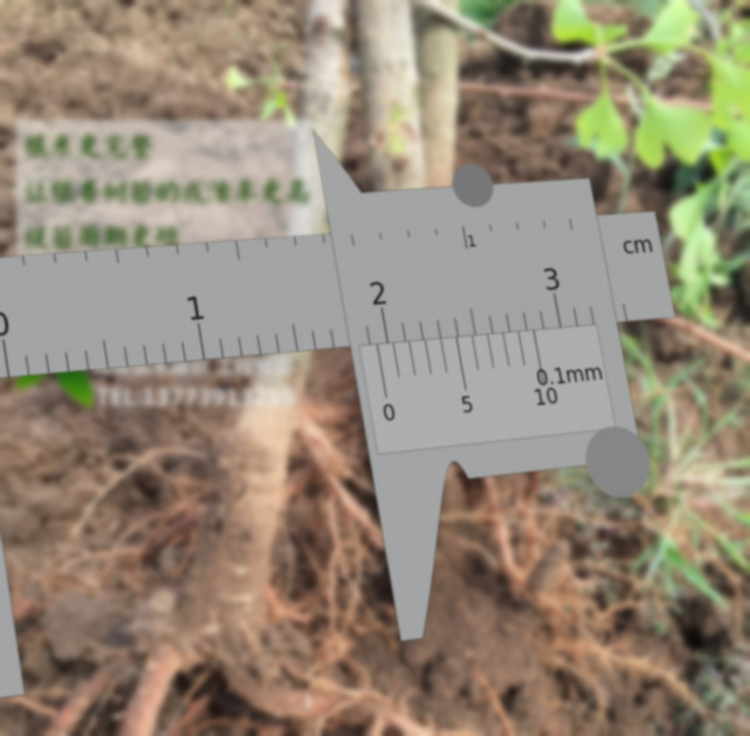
19.4; mm
